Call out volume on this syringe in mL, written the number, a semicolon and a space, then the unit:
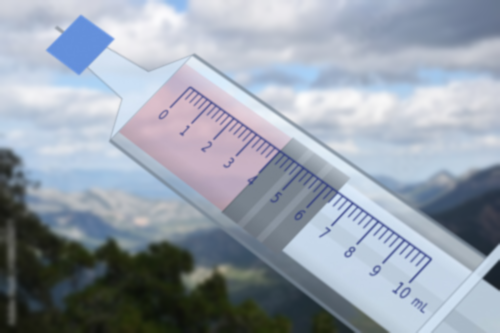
4; mL
